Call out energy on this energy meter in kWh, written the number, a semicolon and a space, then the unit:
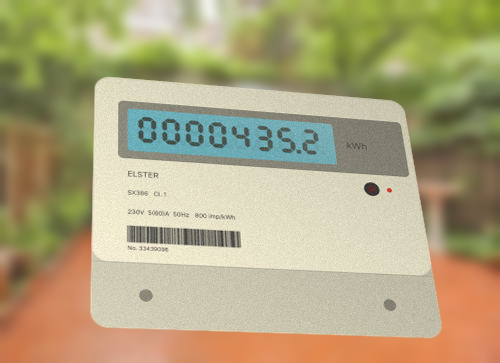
435.2; kWh
